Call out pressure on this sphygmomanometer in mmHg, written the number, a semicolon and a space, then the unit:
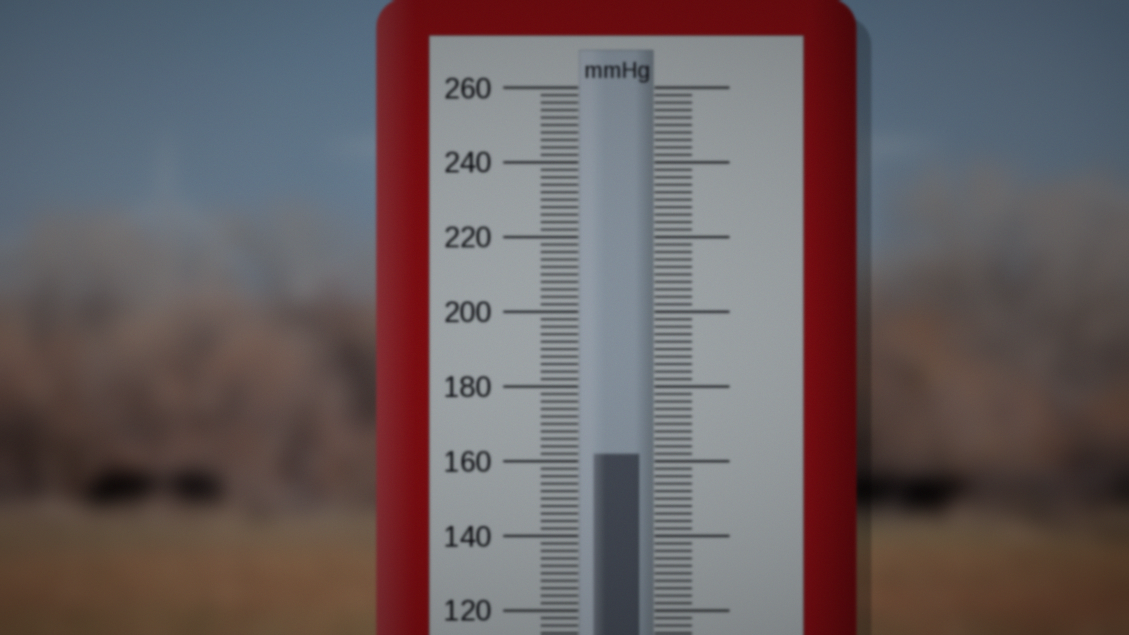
162; mmHg
